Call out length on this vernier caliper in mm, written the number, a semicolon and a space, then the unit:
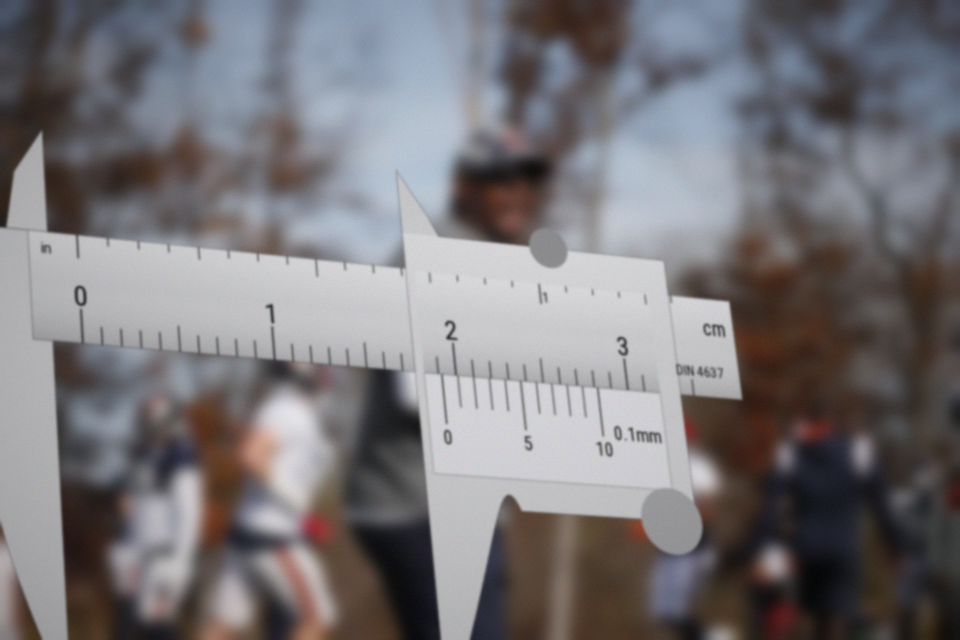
19.2; mm
